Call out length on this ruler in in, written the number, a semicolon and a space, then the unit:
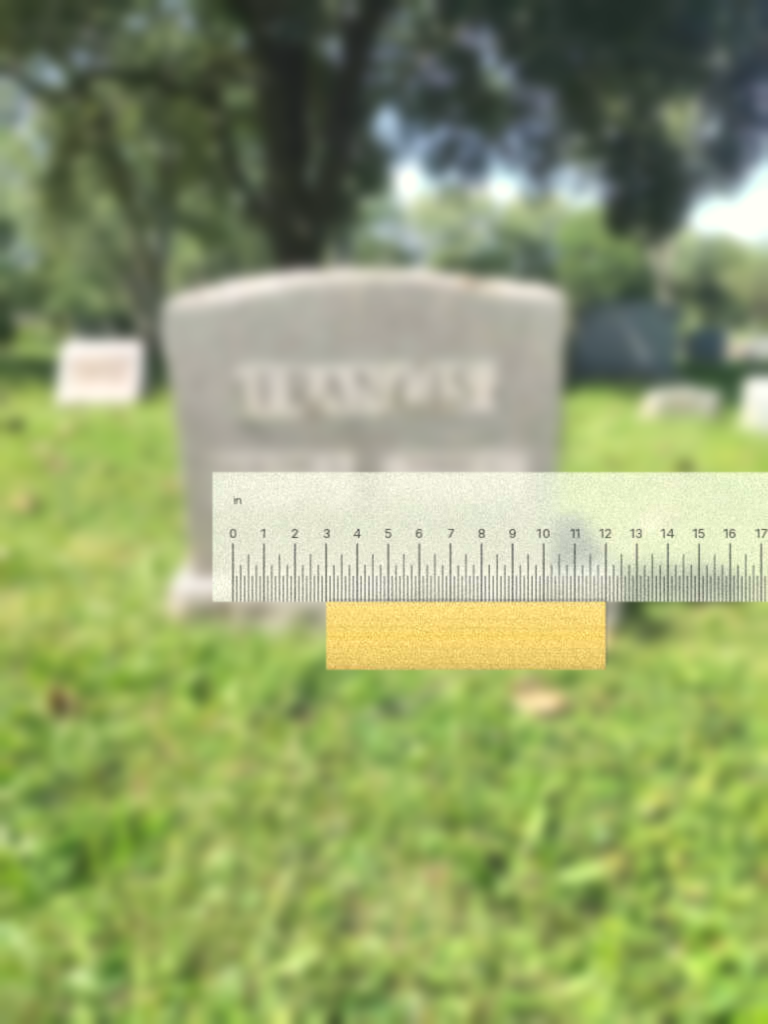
9; in
